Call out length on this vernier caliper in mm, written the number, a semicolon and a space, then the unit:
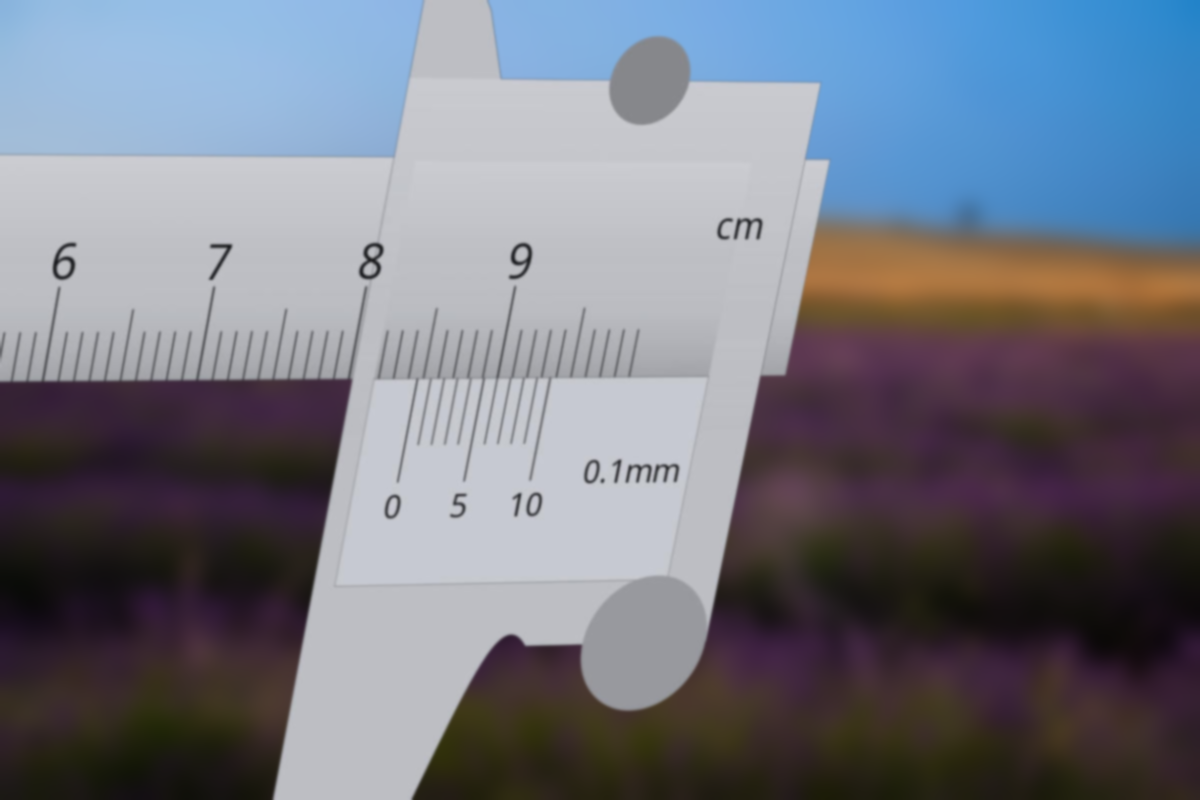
84.6; mm
